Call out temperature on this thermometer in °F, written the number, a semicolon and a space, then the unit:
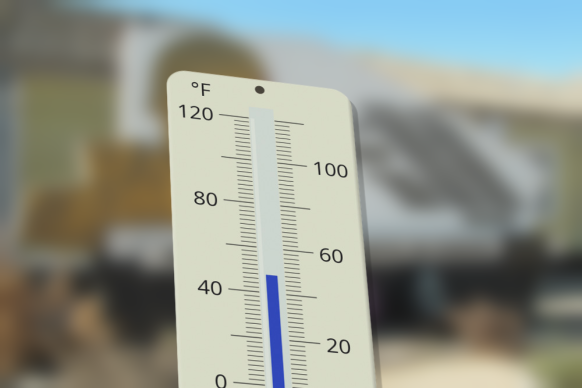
48; °F
